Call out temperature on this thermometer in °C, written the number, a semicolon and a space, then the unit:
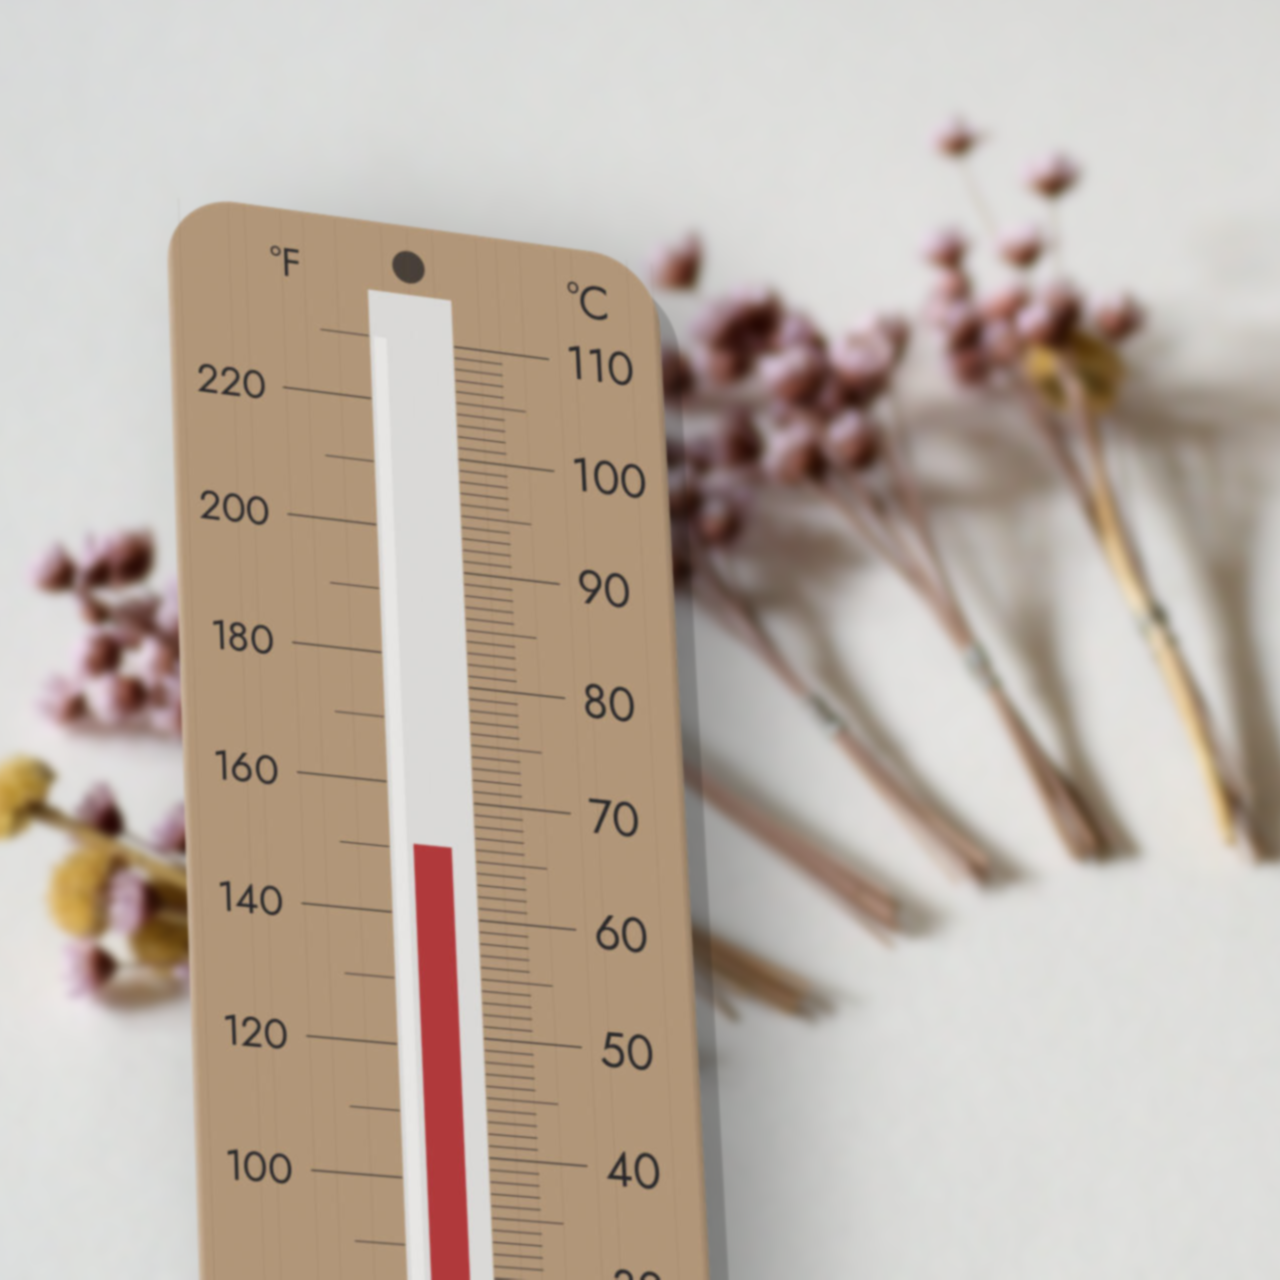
66; °C
